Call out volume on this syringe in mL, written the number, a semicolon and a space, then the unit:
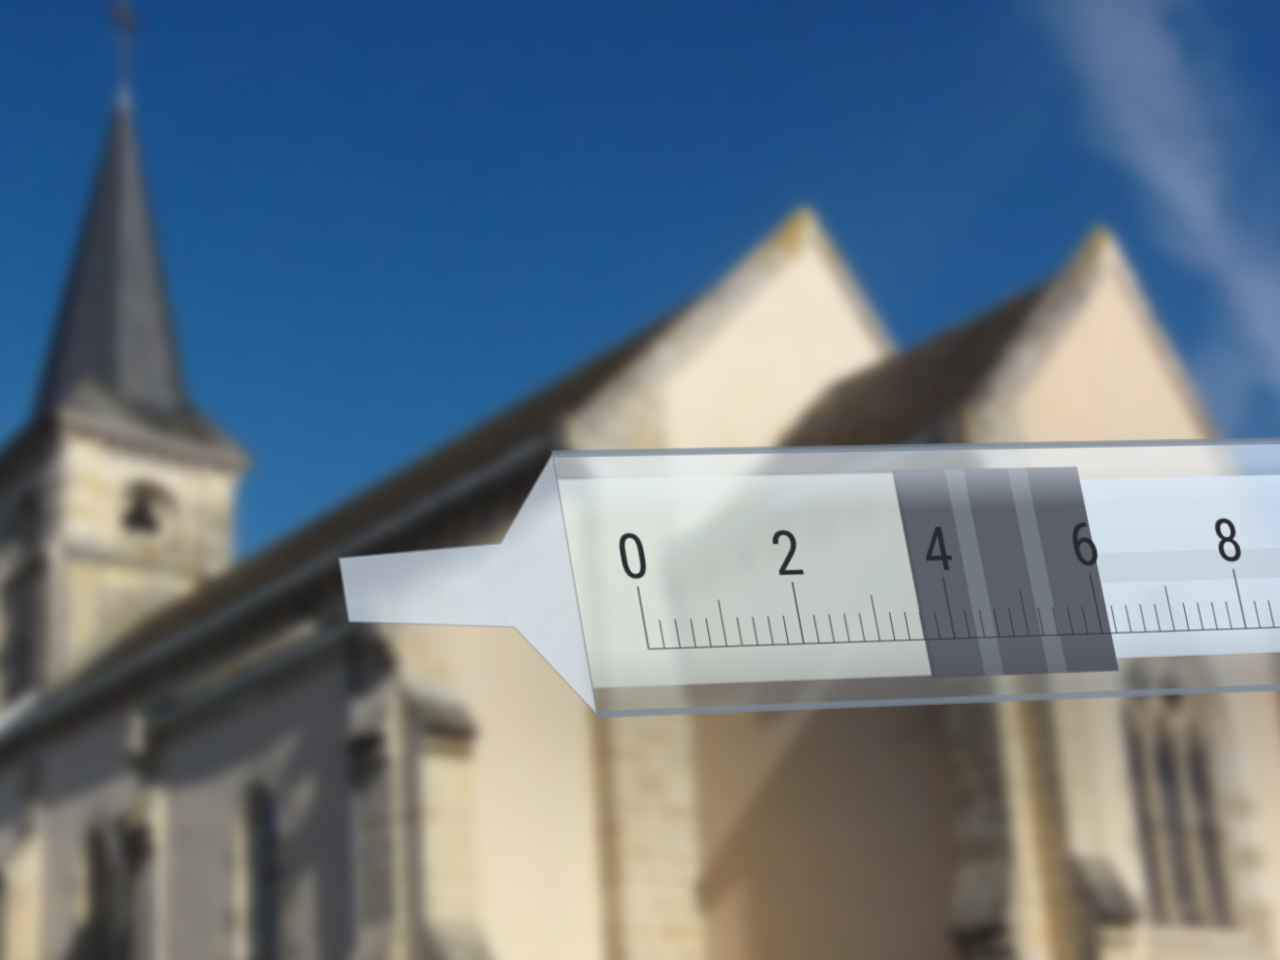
3.6; mL
